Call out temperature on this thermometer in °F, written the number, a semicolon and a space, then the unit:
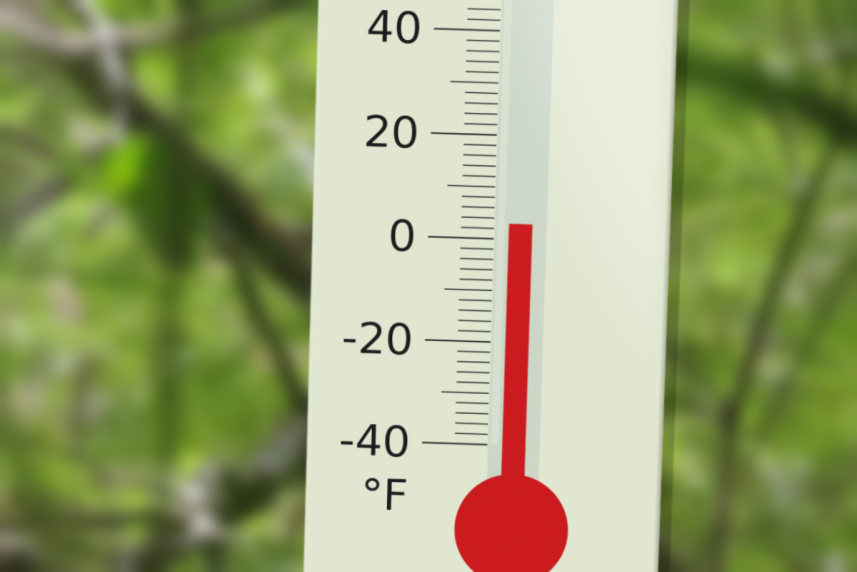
3; °F
